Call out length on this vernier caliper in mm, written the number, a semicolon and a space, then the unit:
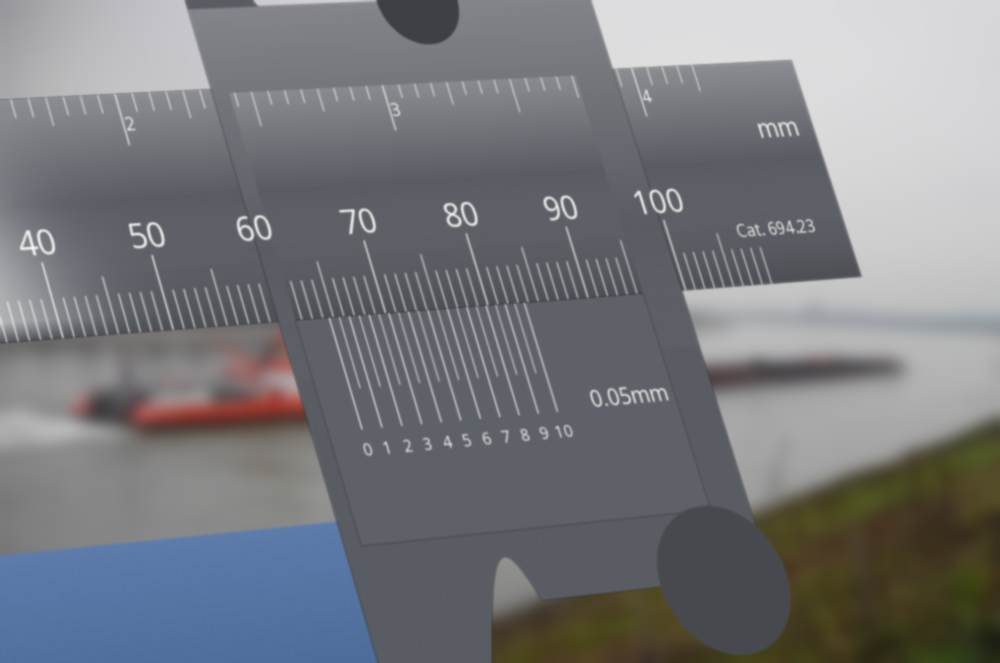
64.6; mm
